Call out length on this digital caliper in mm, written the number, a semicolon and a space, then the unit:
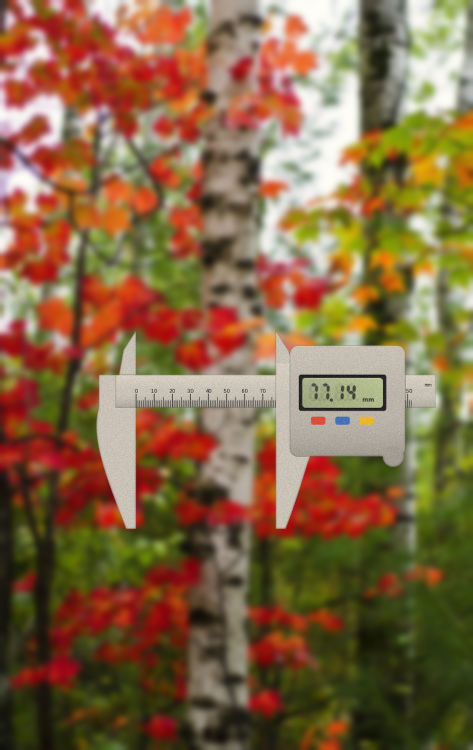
77.14; mm
